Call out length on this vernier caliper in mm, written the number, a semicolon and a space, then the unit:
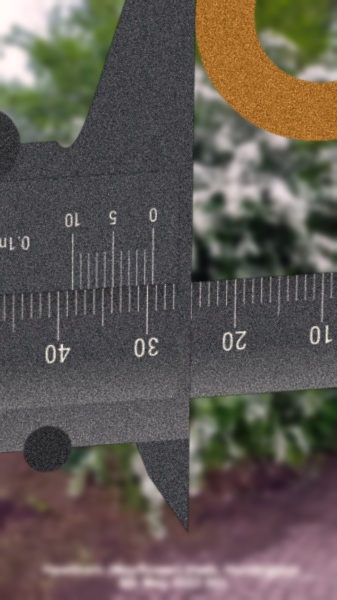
29.4; mm
